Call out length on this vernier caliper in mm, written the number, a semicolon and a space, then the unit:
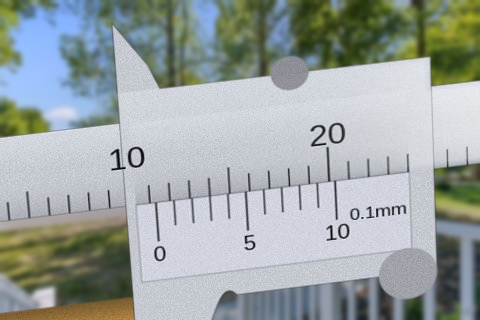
11.3; mm
